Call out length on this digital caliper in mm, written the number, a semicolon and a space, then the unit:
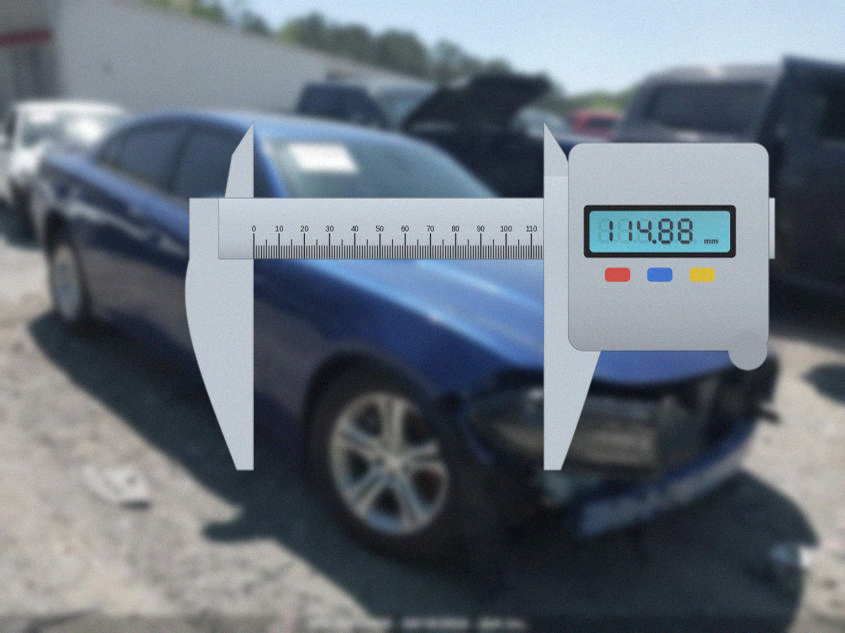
114.88; mm
